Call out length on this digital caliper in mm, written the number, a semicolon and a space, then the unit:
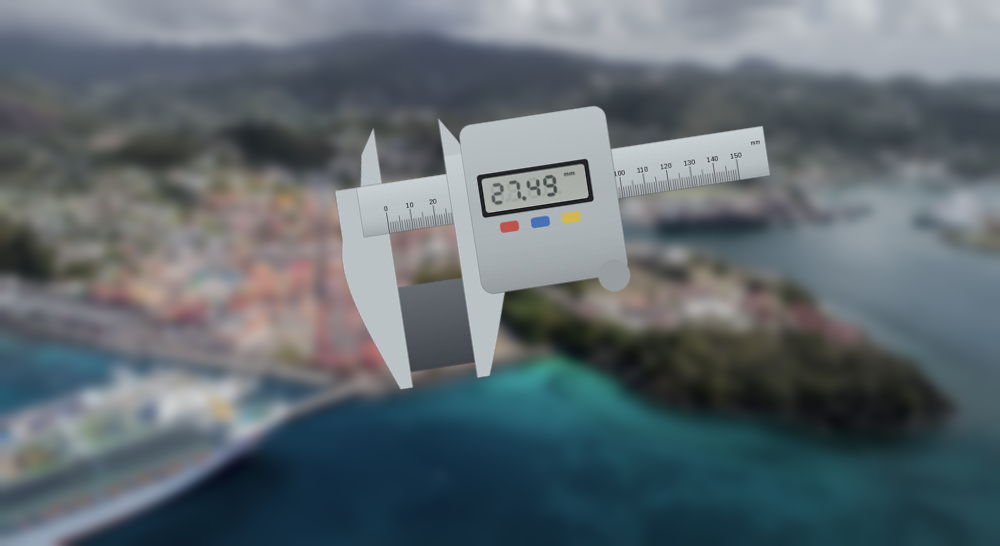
27.49; mm
